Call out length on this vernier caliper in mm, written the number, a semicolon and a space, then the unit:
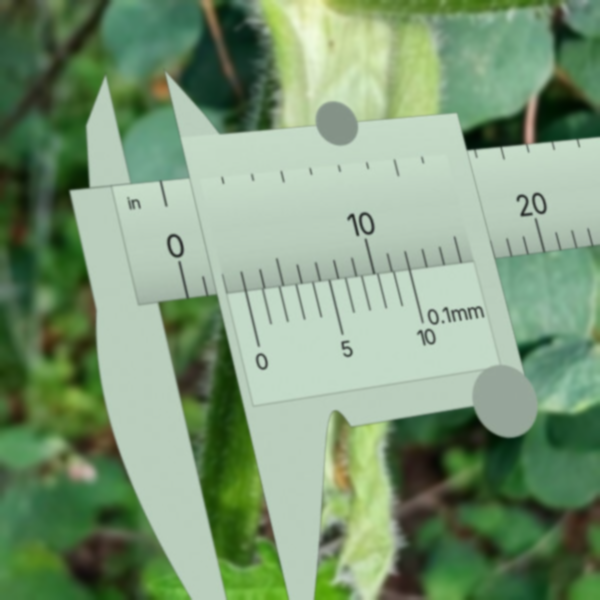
3.0; mm
